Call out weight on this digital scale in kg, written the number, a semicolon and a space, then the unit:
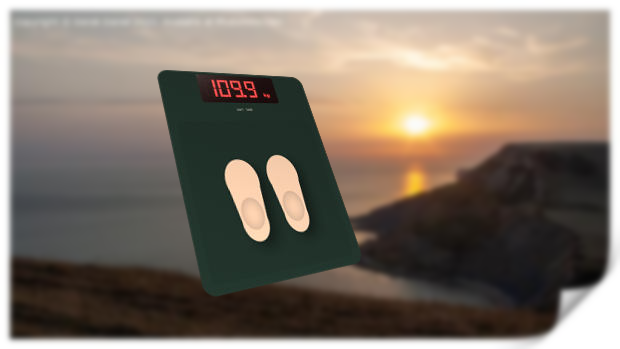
109.9; kg
